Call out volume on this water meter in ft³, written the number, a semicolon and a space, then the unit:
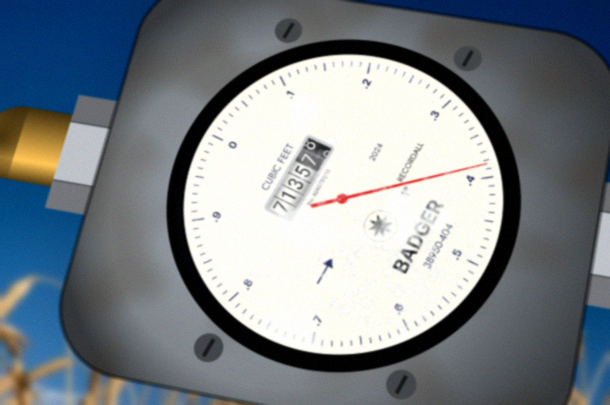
713578.38; ft³
